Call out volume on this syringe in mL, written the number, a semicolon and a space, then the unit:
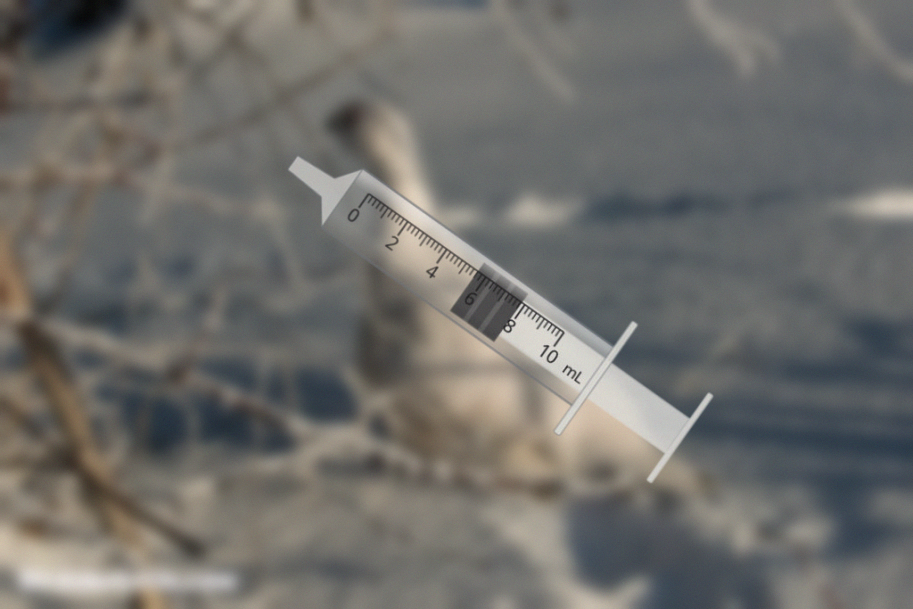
5.6; mL
